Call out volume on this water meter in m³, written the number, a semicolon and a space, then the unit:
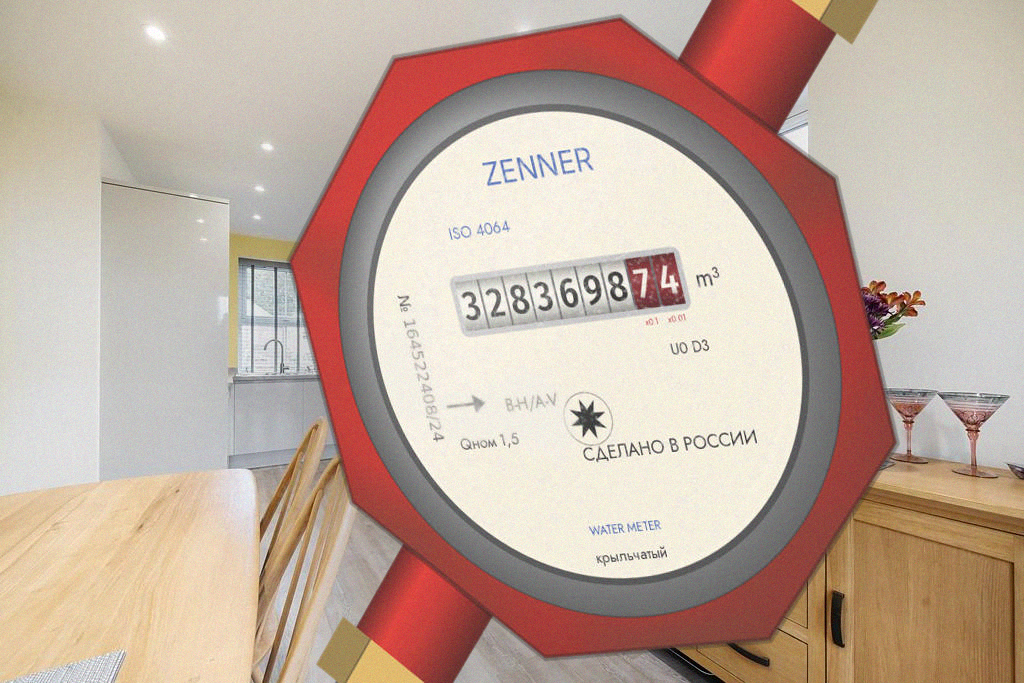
3283698.74; m³
